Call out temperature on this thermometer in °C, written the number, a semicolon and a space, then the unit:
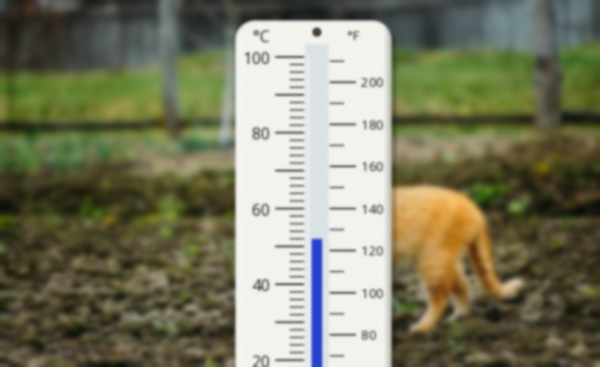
52; °C
